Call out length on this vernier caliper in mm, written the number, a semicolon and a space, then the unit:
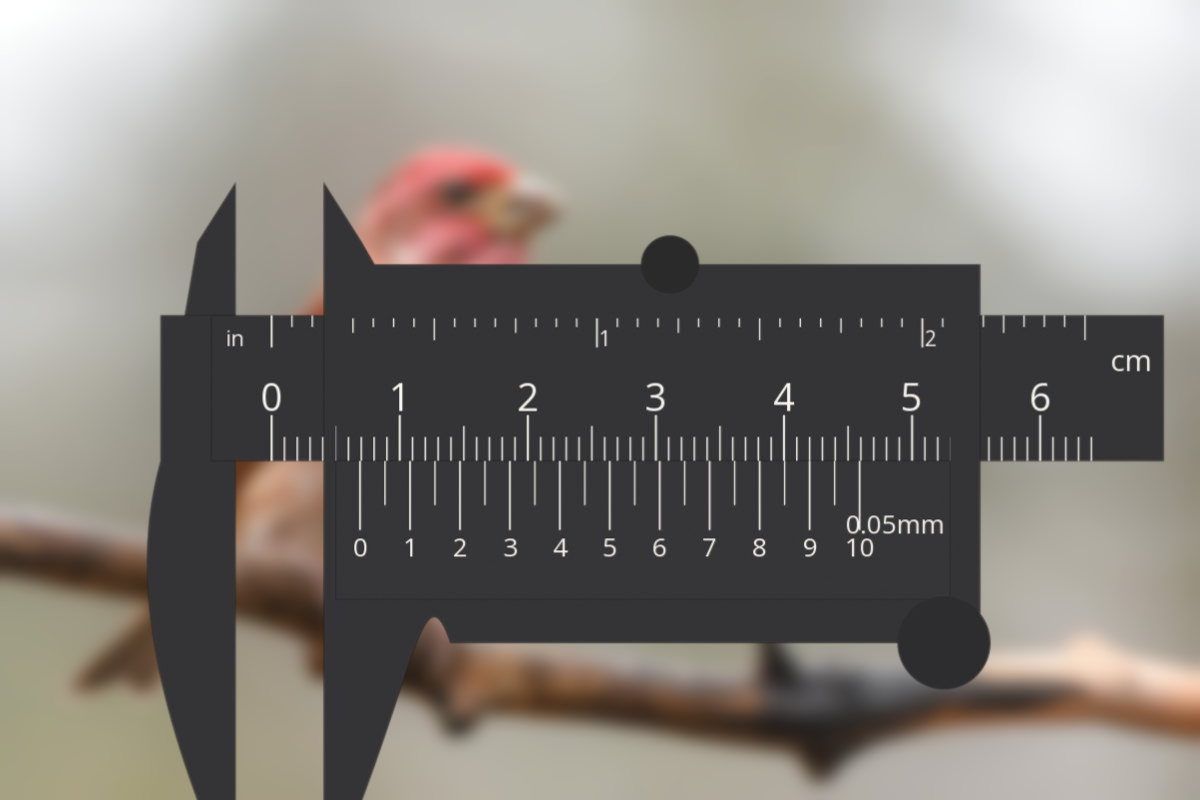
6.9; mm
